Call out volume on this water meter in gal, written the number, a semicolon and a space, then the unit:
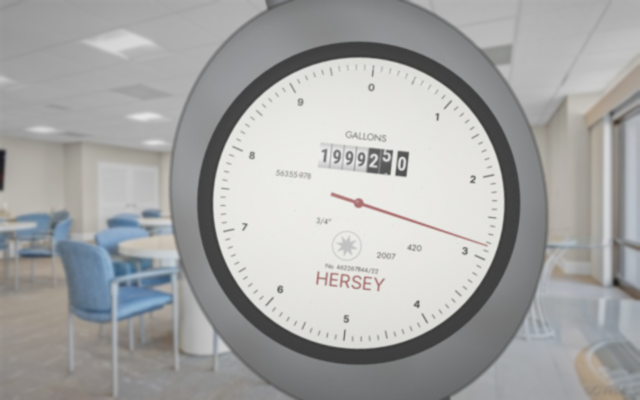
1999252.8; gal
